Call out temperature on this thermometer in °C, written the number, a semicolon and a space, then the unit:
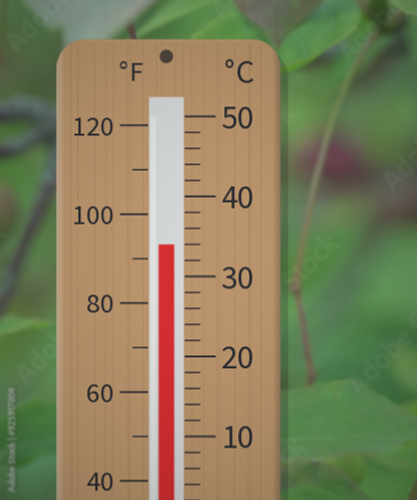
34; °C
